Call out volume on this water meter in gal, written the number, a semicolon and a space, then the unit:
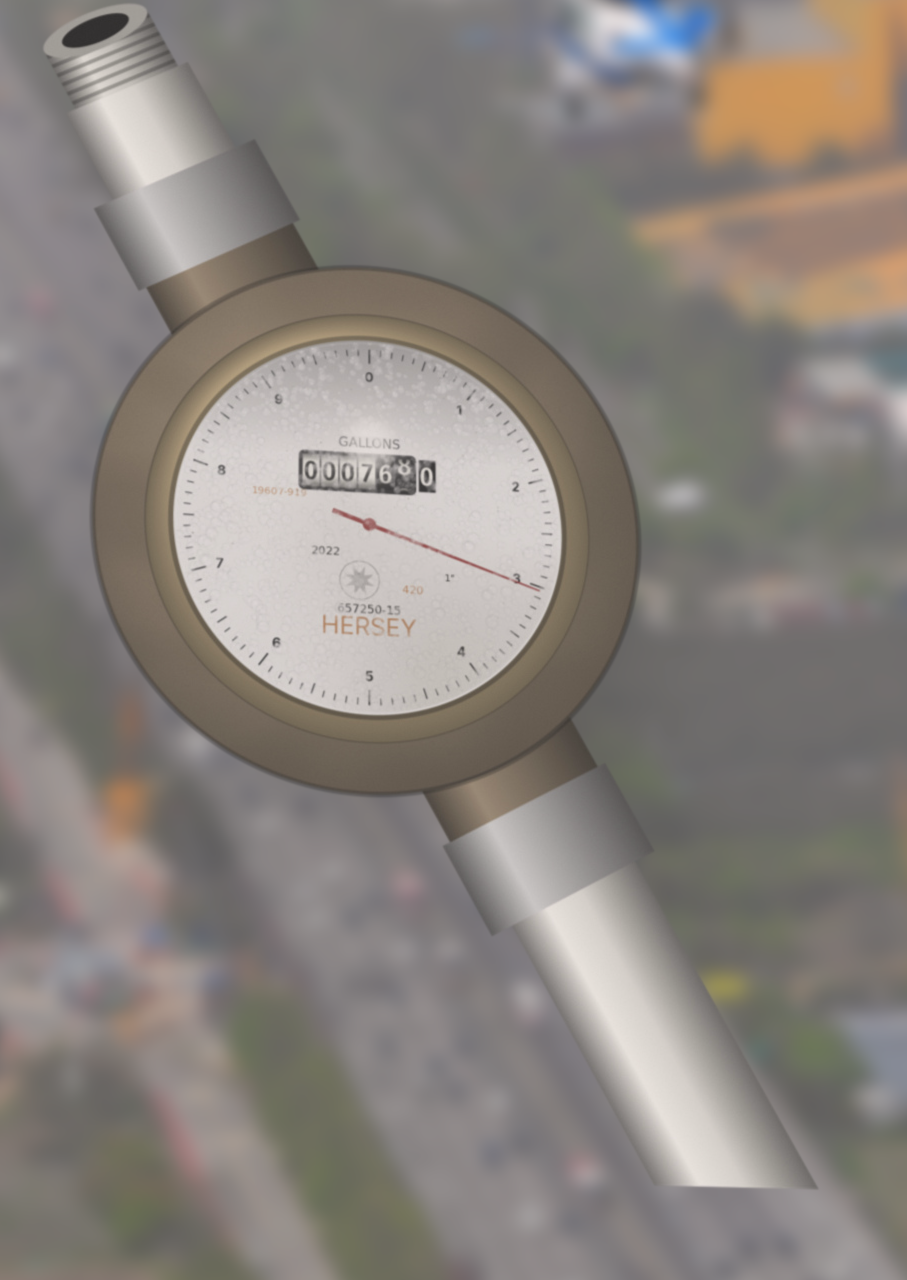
7683.0; gal
